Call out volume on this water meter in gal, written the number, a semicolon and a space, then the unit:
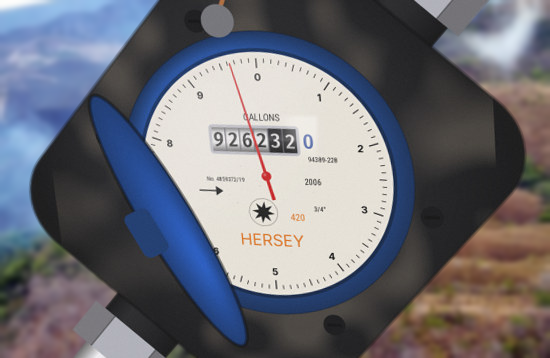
9262319.6; gal
